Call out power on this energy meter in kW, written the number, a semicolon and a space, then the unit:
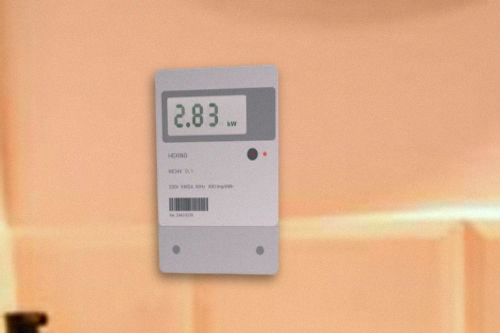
2.83; kW
